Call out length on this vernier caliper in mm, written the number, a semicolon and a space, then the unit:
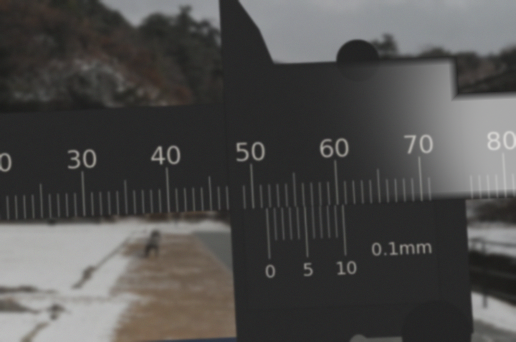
51.6; mm
